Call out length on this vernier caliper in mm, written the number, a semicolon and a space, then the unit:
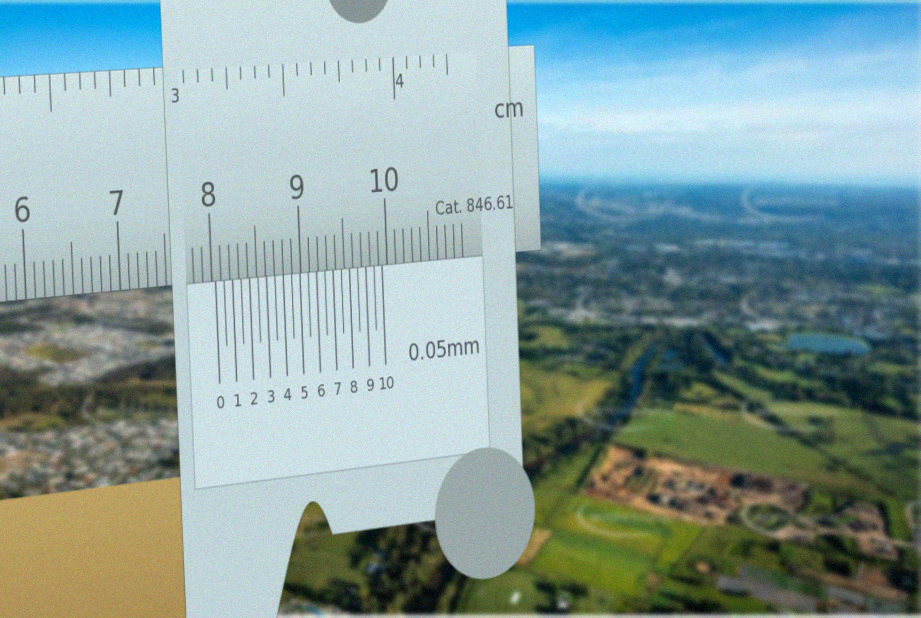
80.4; mm
